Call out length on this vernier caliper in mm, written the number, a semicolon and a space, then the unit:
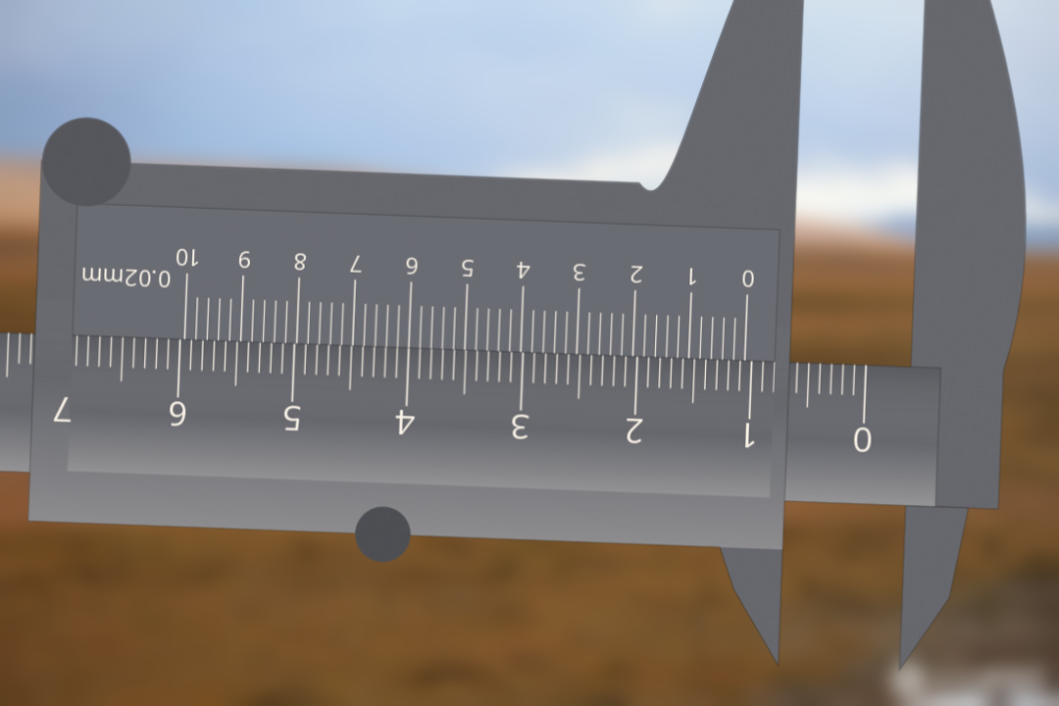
10.6; mm
